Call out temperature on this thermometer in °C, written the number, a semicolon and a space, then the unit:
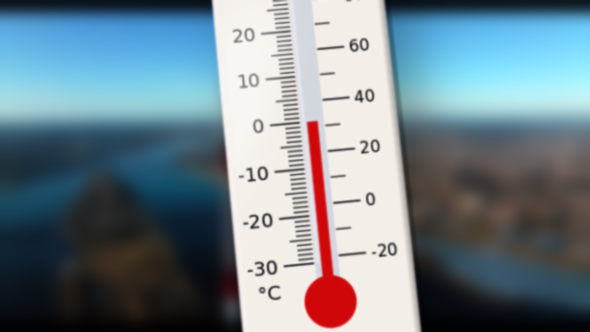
0; °C
